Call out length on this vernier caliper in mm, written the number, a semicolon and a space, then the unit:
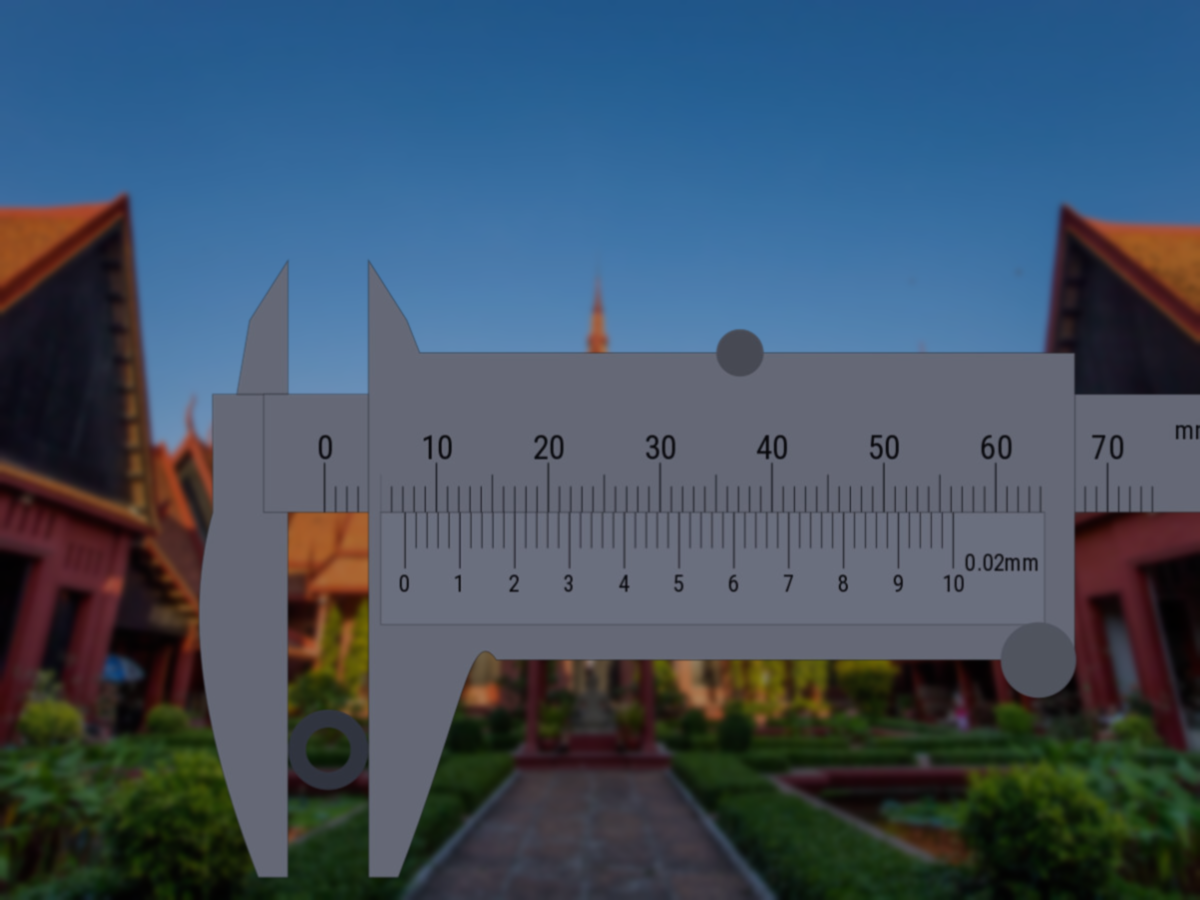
7.2; mm
